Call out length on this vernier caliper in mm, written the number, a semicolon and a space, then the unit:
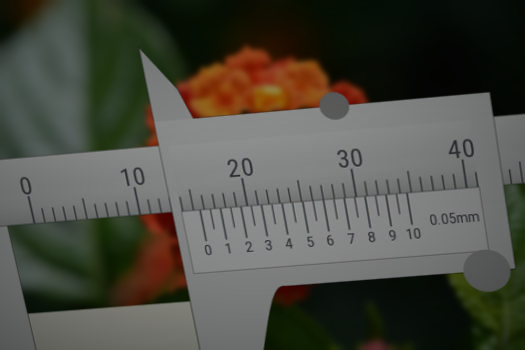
15.6; mm
